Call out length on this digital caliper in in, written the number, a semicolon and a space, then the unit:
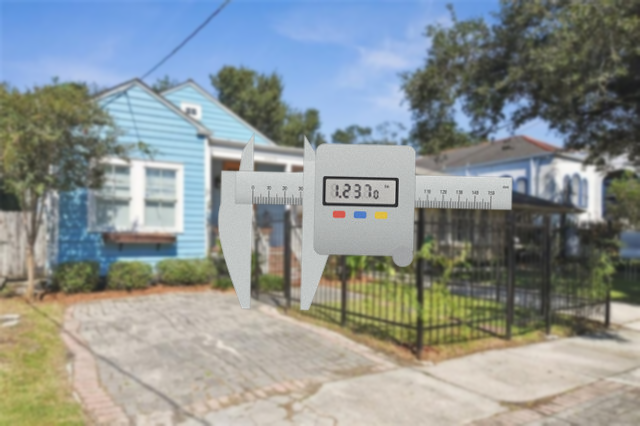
1.2370; in
